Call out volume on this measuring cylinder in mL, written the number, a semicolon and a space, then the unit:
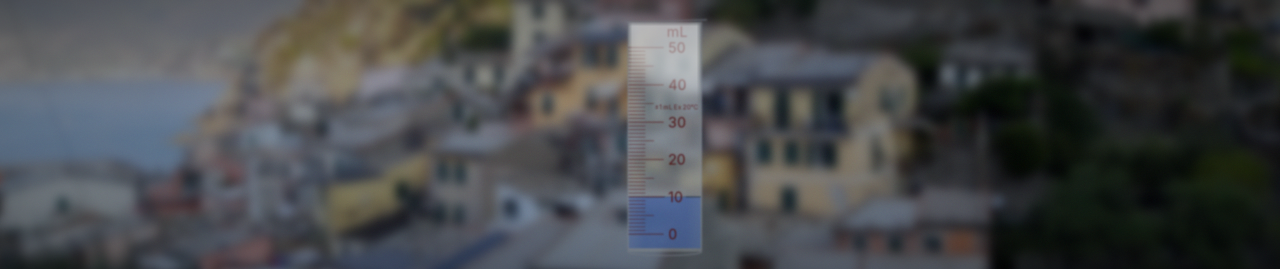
10; mL
